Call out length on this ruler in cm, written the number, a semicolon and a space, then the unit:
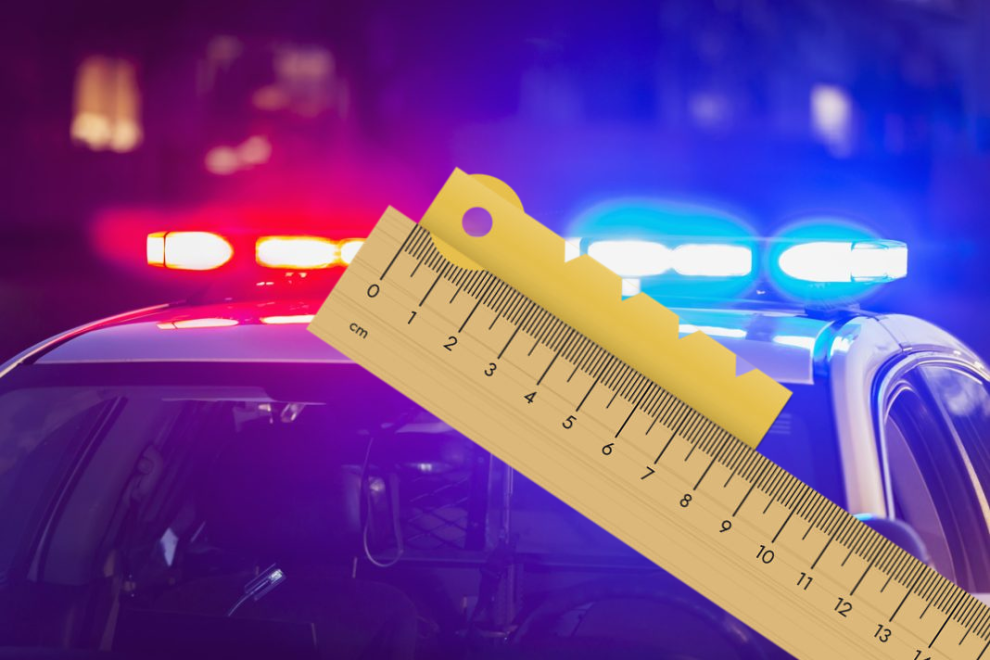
8.6; cm
